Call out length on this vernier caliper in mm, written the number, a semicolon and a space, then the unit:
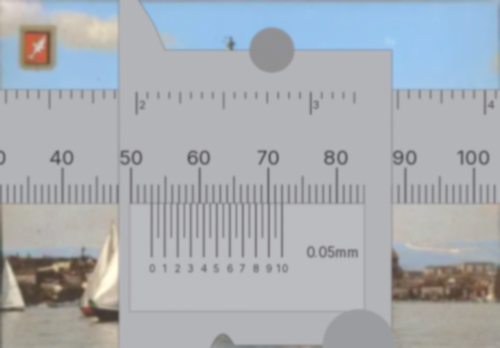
53.0; mm
